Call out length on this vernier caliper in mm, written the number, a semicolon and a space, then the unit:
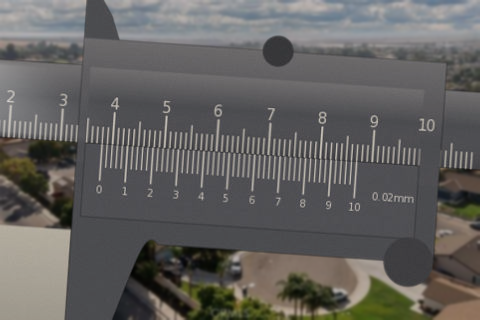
38.0; mm
